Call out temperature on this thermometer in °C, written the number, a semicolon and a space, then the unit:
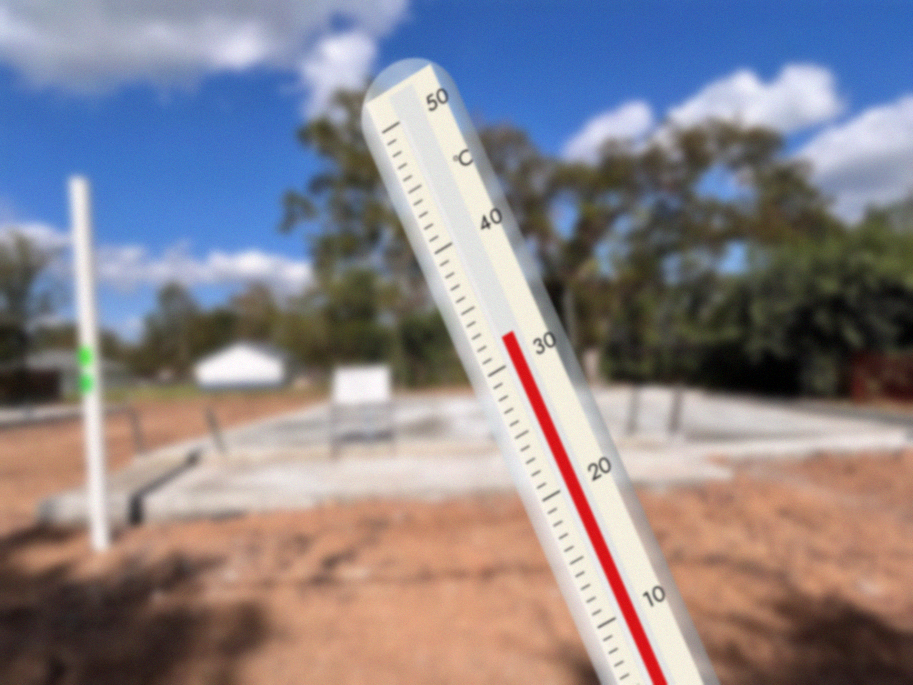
32; °C
